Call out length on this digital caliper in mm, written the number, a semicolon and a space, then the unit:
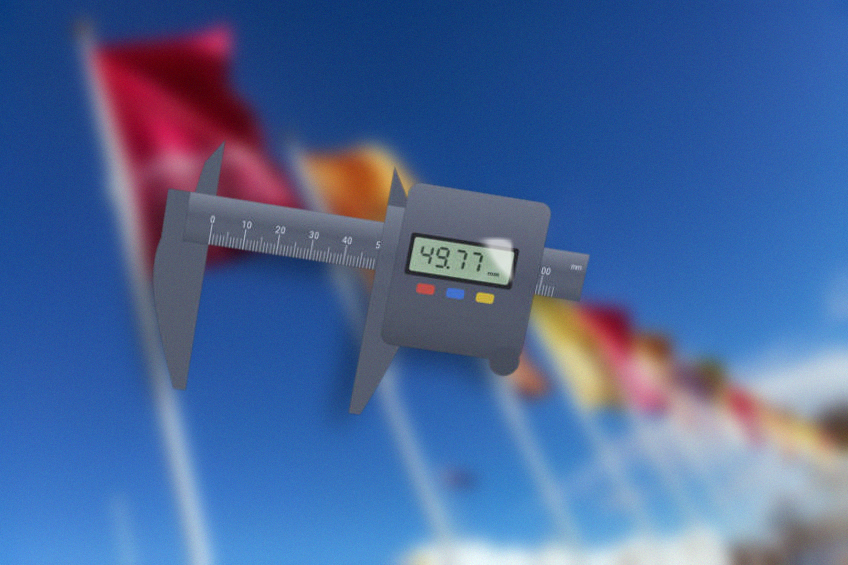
49.77; mm
